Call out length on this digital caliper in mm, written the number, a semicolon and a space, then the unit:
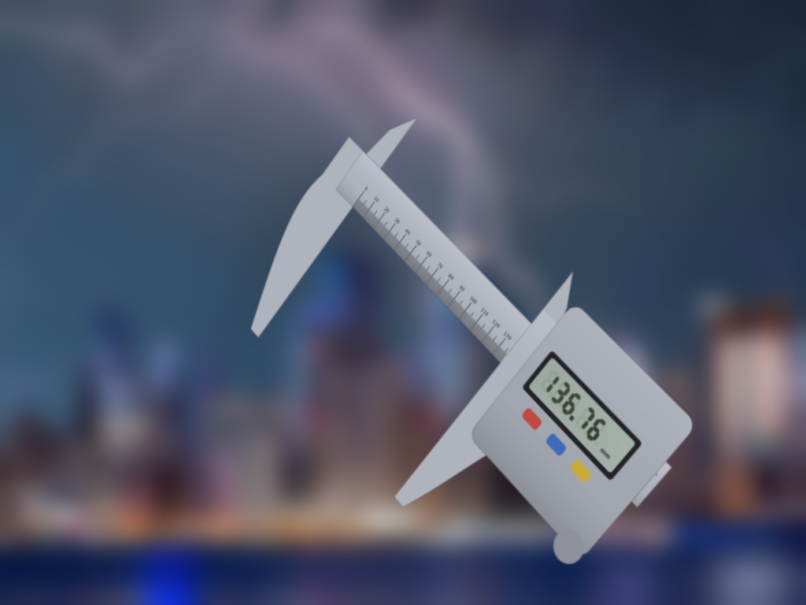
136.76; mm
